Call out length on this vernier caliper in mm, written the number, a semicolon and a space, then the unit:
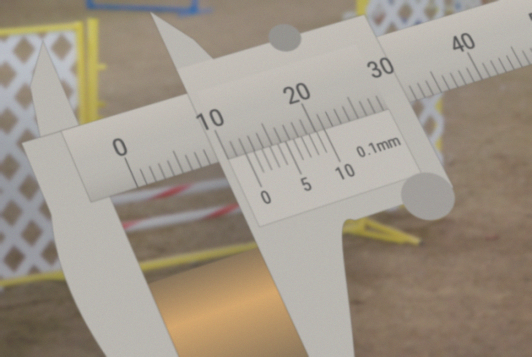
12.0; mm
